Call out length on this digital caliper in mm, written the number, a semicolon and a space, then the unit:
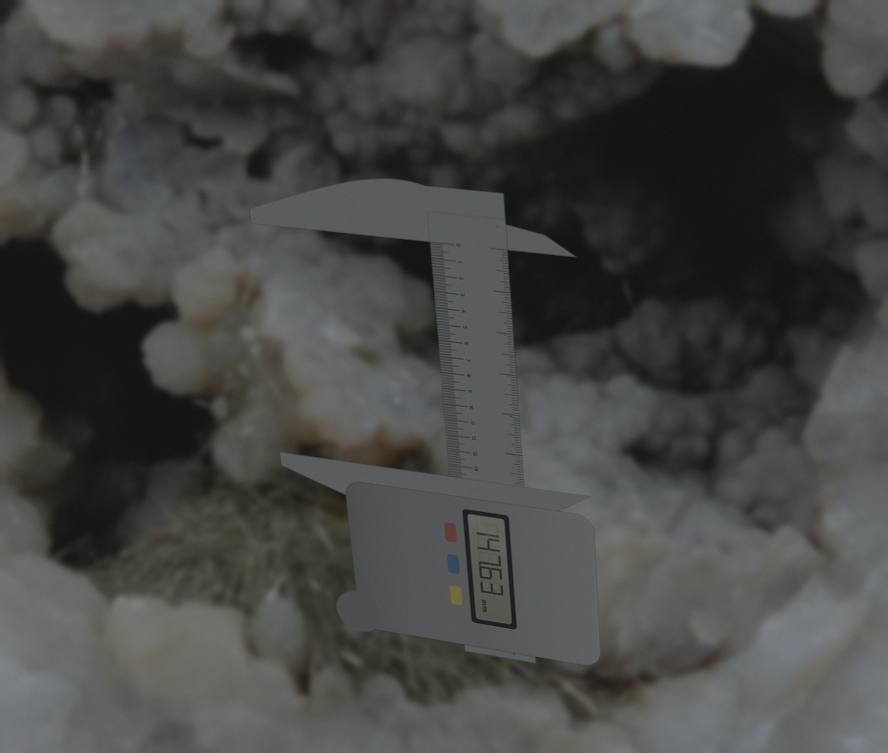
147.63; mm
